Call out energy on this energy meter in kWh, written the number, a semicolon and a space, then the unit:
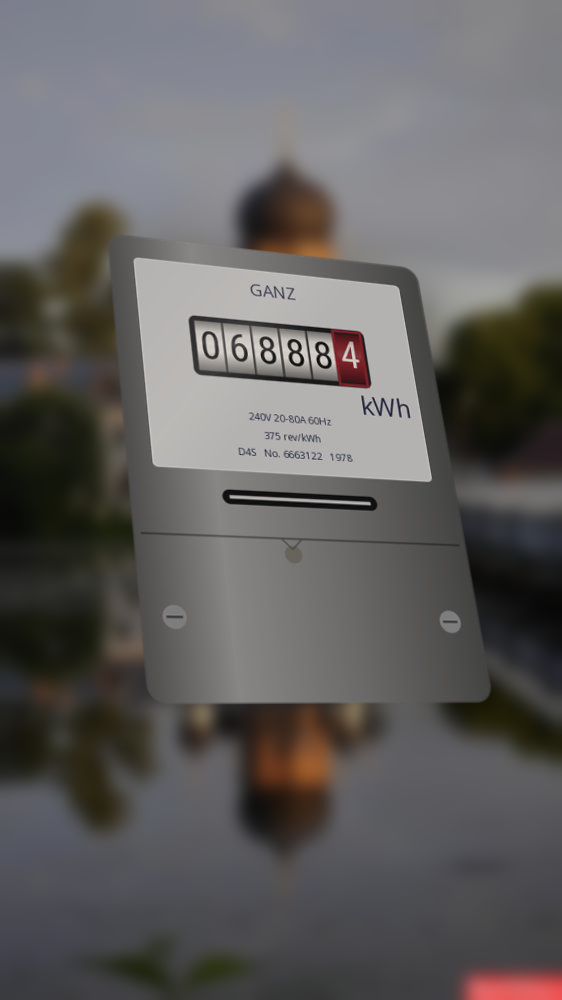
6888.4; kWh
